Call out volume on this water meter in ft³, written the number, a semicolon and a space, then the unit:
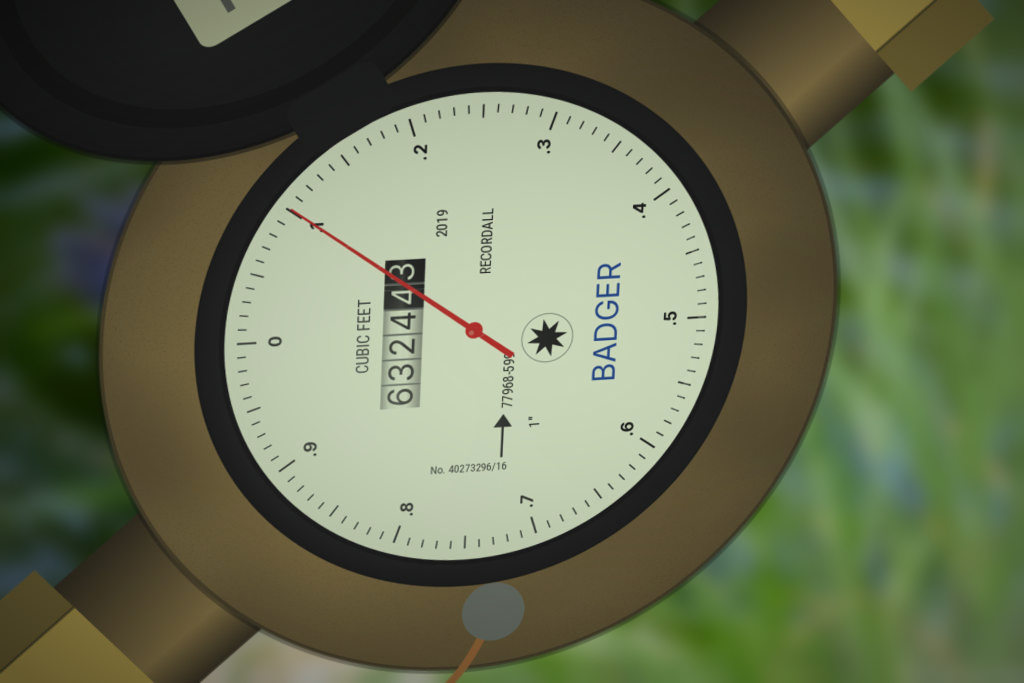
632443.10; ft³
